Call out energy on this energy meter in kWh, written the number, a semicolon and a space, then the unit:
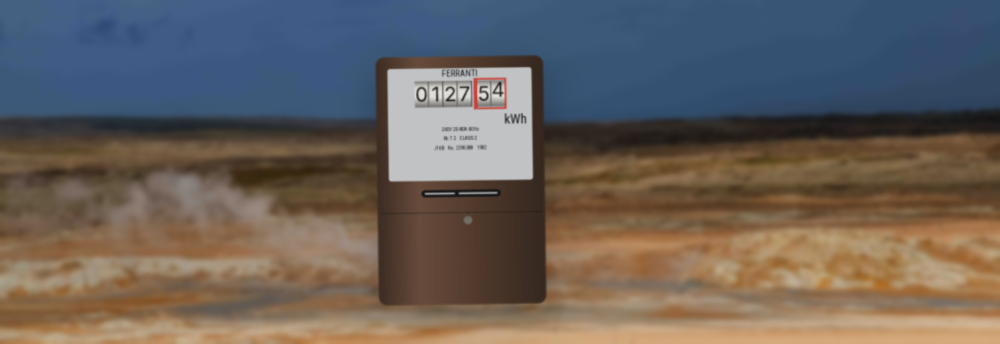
127.54; kWh
